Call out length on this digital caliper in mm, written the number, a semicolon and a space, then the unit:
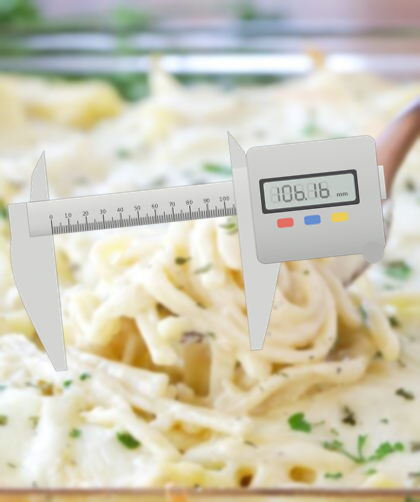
106.16; mm
